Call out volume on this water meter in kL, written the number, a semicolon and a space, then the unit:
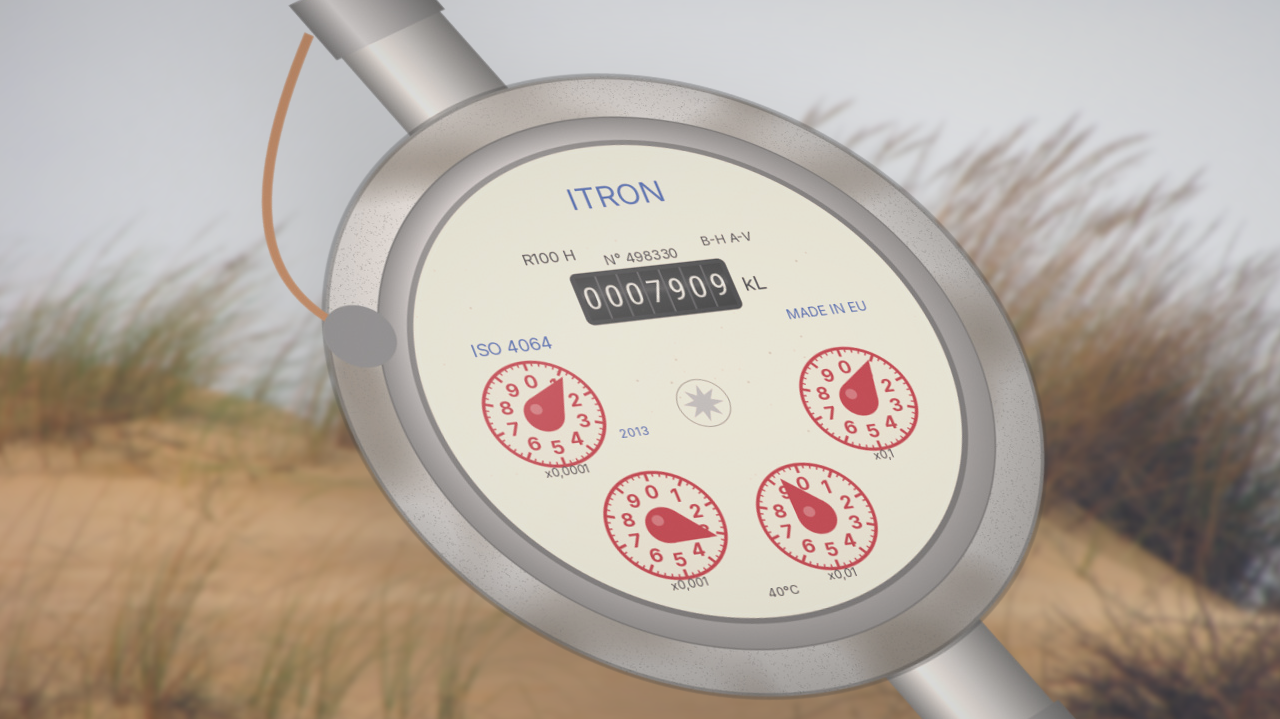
7909.0931; kL
